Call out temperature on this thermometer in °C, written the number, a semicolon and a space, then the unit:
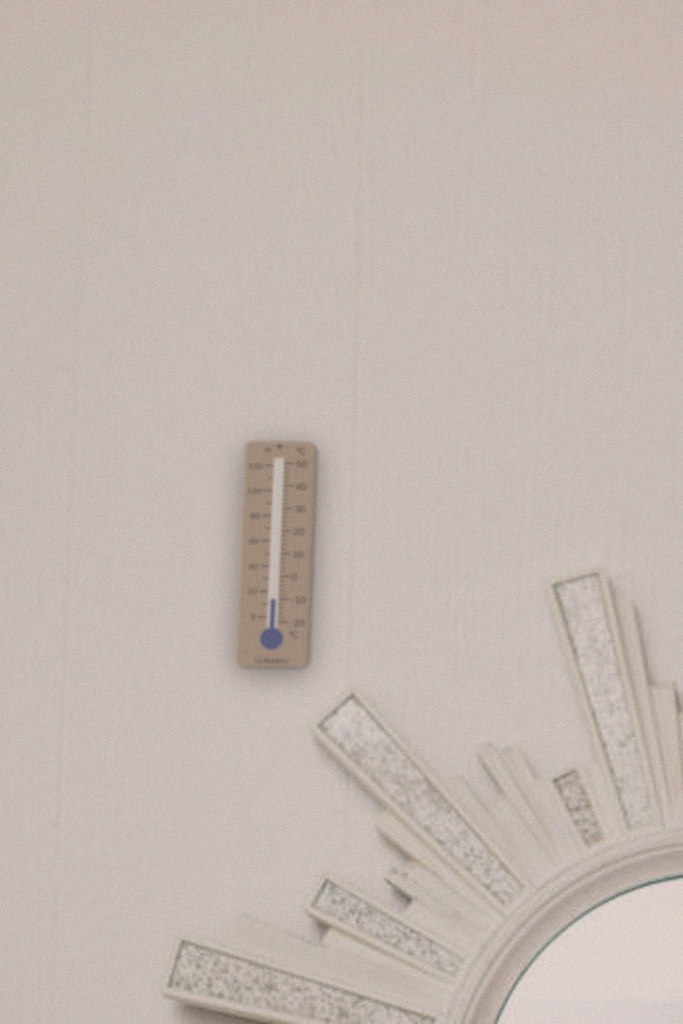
-10; °C
